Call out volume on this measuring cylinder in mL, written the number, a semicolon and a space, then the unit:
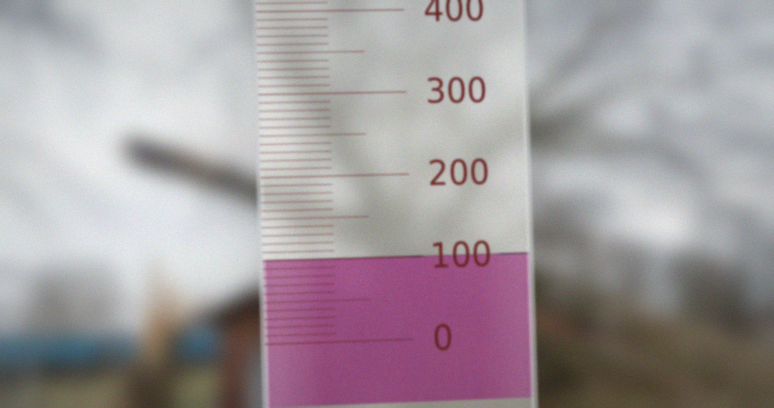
100; mL
